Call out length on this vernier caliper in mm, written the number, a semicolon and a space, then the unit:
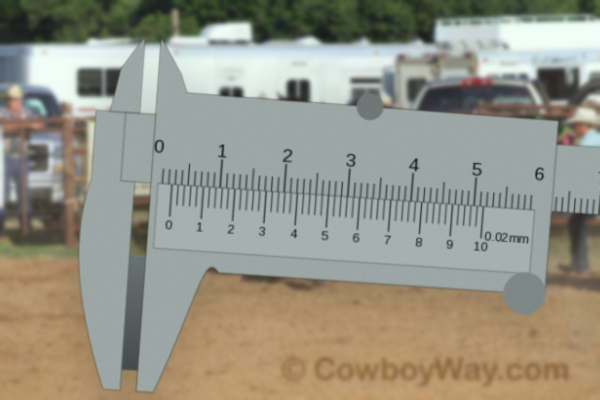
2.5; mm
